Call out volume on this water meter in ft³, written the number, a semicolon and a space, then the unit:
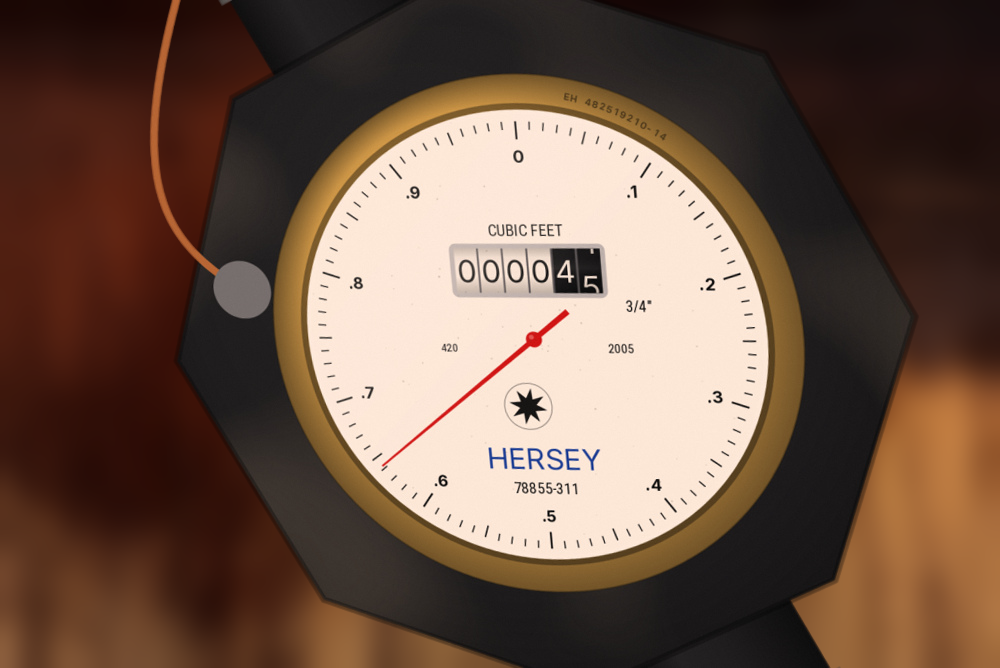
44.64; ft³
